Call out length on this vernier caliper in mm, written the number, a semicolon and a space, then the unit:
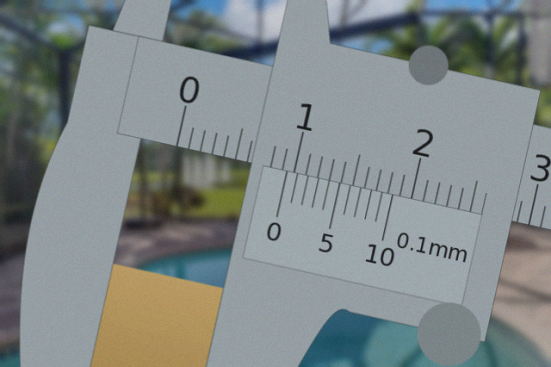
9.4; mm
